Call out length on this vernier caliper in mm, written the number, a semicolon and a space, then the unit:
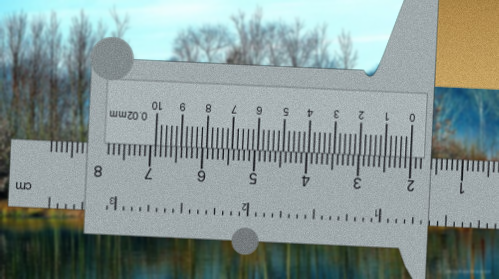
20.0; mm
